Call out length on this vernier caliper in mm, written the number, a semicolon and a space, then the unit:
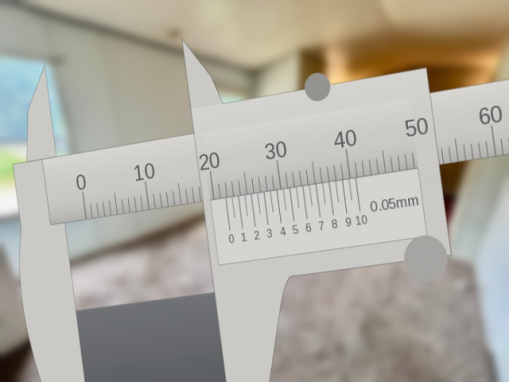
21.8; mm
